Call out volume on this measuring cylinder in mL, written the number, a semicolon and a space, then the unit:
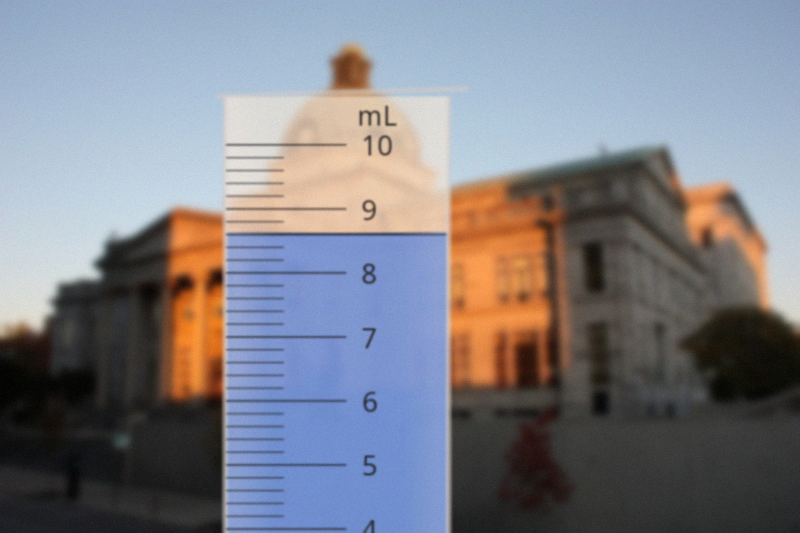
8.6; mL
